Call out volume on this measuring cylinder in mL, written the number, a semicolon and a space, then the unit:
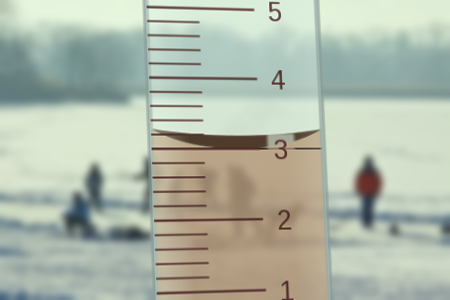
3; mL
